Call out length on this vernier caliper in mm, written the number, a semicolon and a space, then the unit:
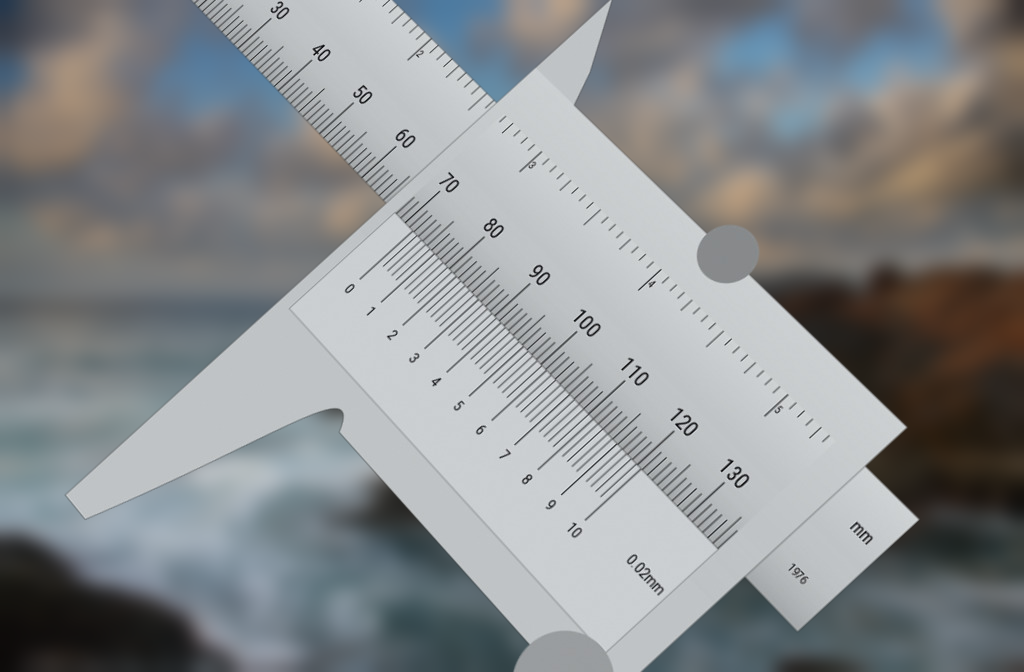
71.8; mm
